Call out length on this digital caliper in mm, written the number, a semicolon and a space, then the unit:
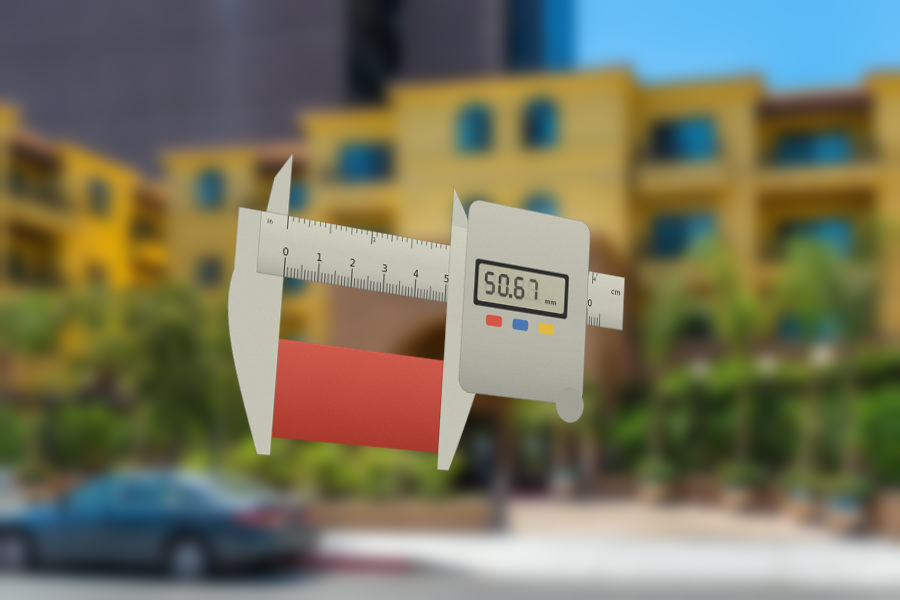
50.67; mm
